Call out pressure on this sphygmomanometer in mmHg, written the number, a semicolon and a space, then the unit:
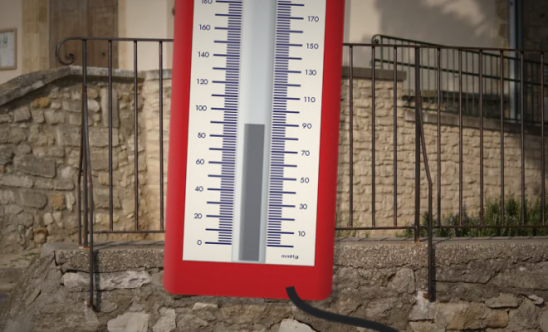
90; mmHg
